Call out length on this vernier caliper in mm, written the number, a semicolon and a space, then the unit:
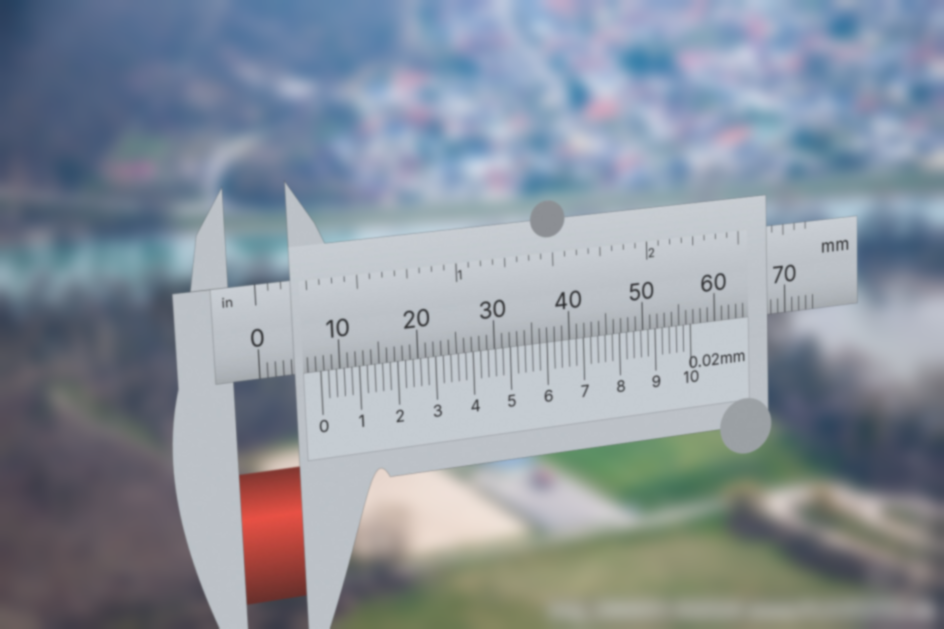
7.6; mm
